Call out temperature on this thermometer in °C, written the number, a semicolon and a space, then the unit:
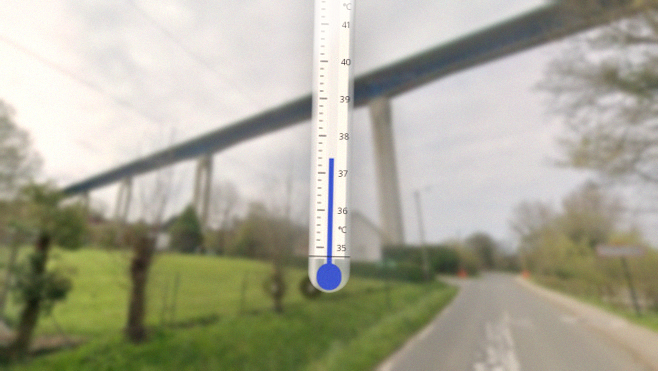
37.4; °C
